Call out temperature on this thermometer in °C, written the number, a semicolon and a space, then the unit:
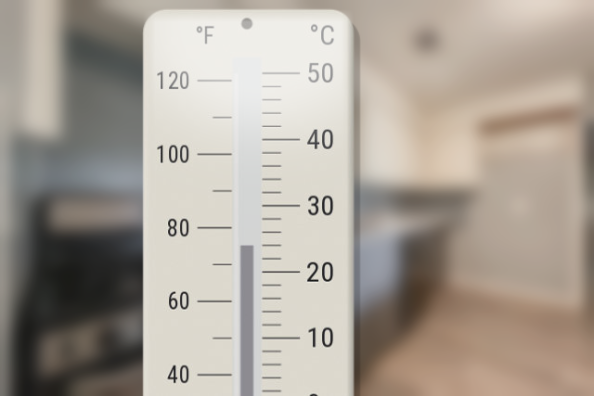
24; °C
